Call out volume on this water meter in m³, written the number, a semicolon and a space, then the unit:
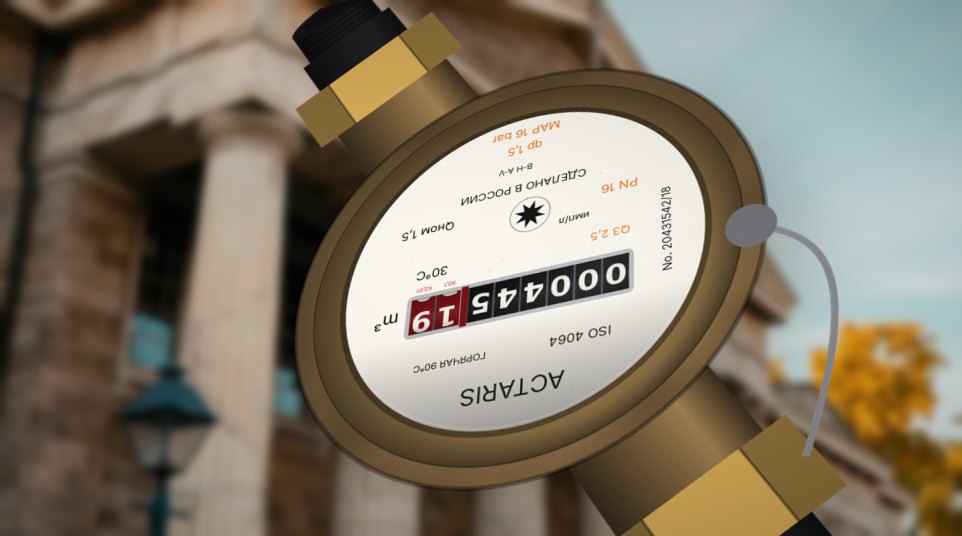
445.19; m³
